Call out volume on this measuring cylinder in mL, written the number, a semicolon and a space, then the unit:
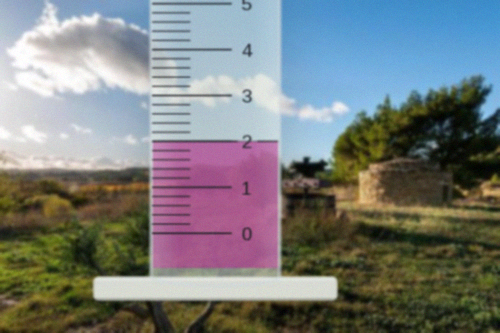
2; mL
